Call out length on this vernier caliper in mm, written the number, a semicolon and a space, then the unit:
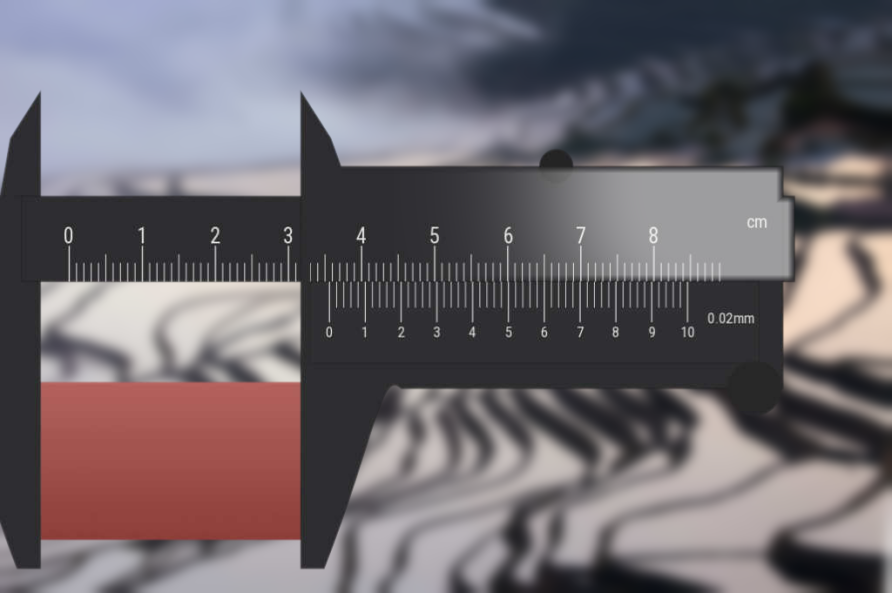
35.6; mm
